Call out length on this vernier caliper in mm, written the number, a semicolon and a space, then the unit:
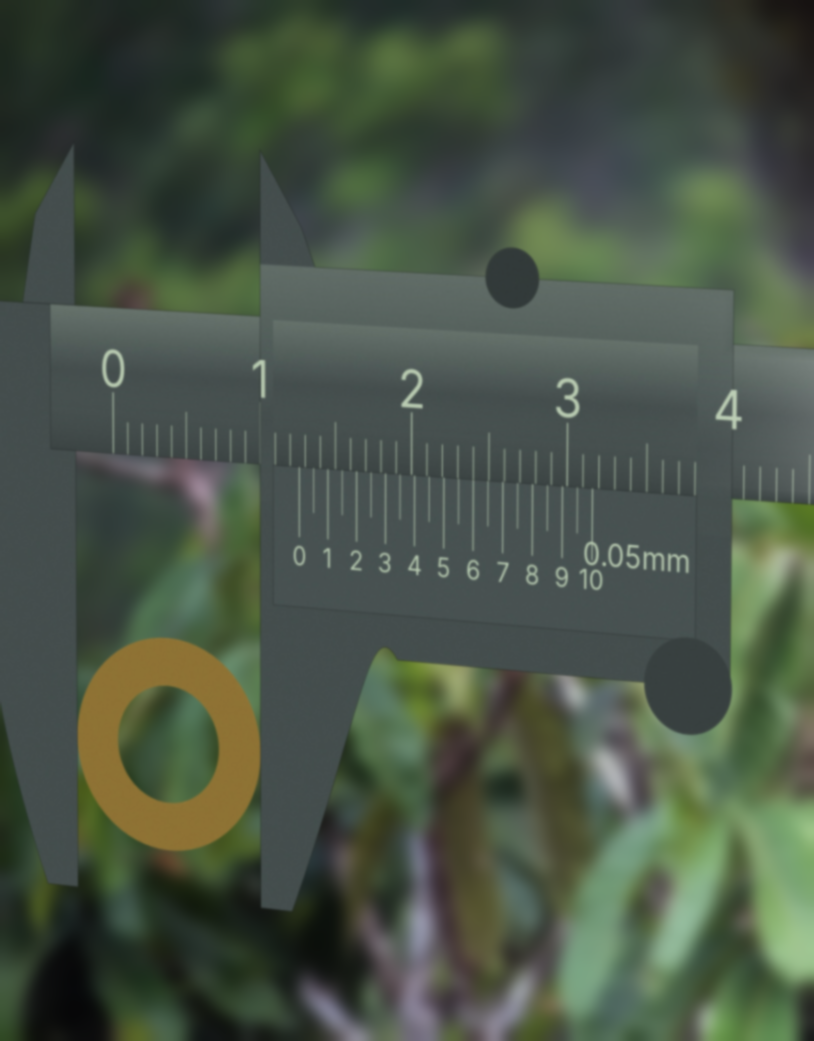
12.6; mm
